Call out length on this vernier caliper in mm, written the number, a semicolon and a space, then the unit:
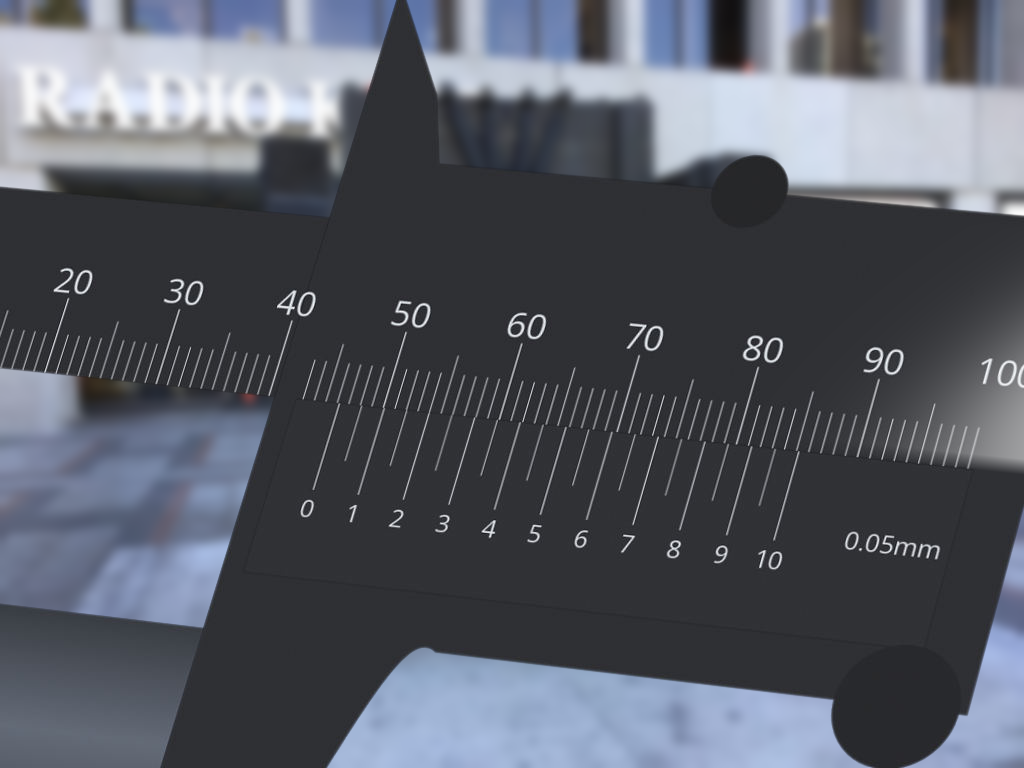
46.2; mm
